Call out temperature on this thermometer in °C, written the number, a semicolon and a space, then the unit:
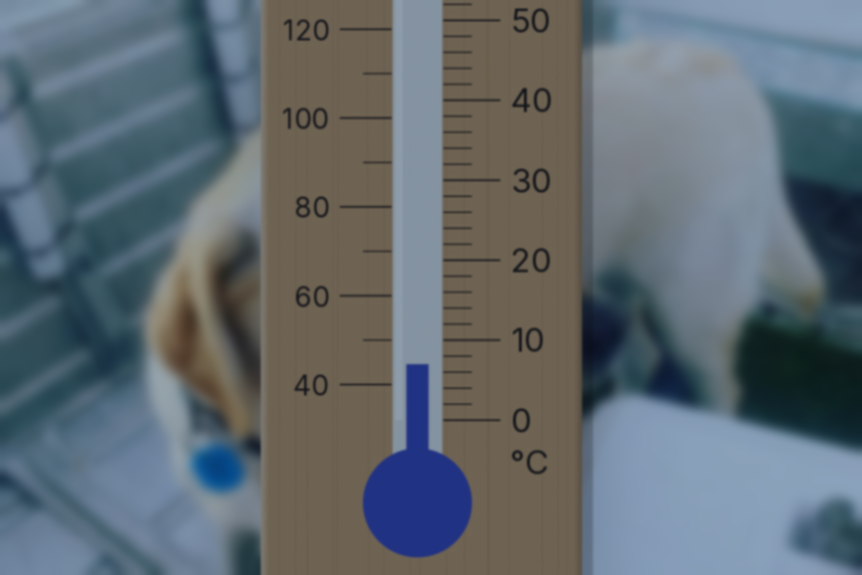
7; °C
